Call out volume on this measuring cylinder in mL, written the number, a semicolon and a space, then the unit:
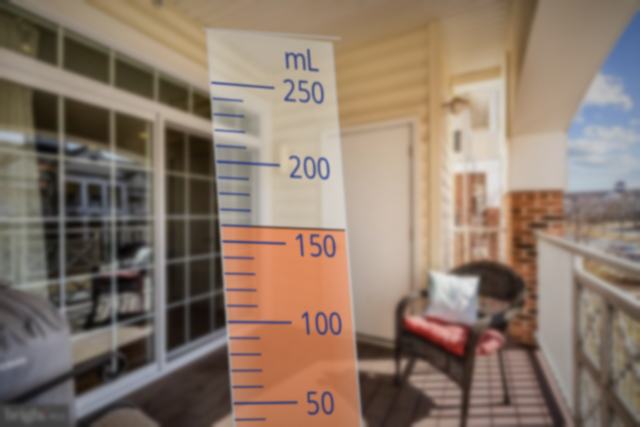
160; mL
